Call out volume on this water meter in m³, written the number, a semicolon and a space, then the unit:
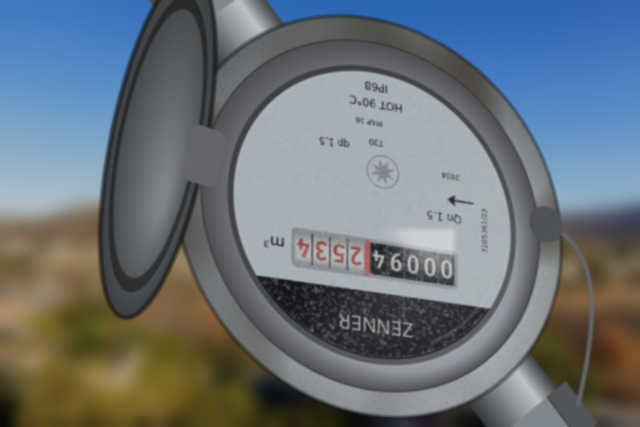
94.2534; m³
